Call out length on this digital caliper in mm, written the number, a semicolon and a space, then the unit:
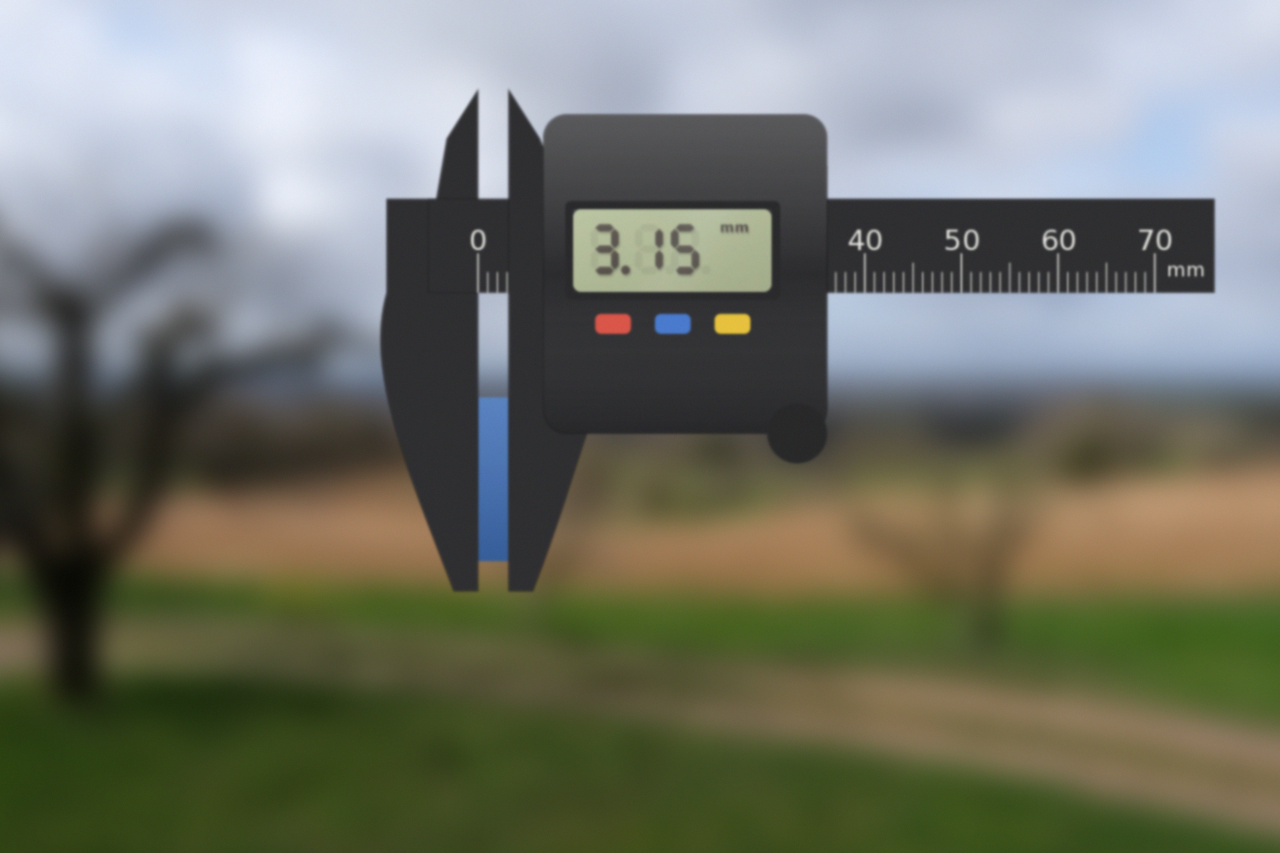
3.15; mm
